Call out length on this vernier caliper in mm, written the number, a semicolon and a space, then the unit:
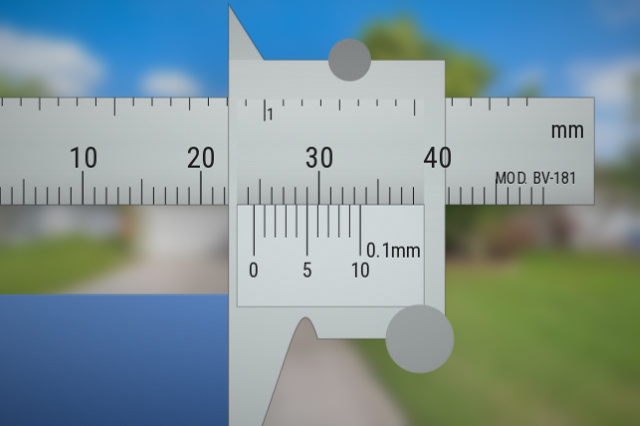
24.5; mm
